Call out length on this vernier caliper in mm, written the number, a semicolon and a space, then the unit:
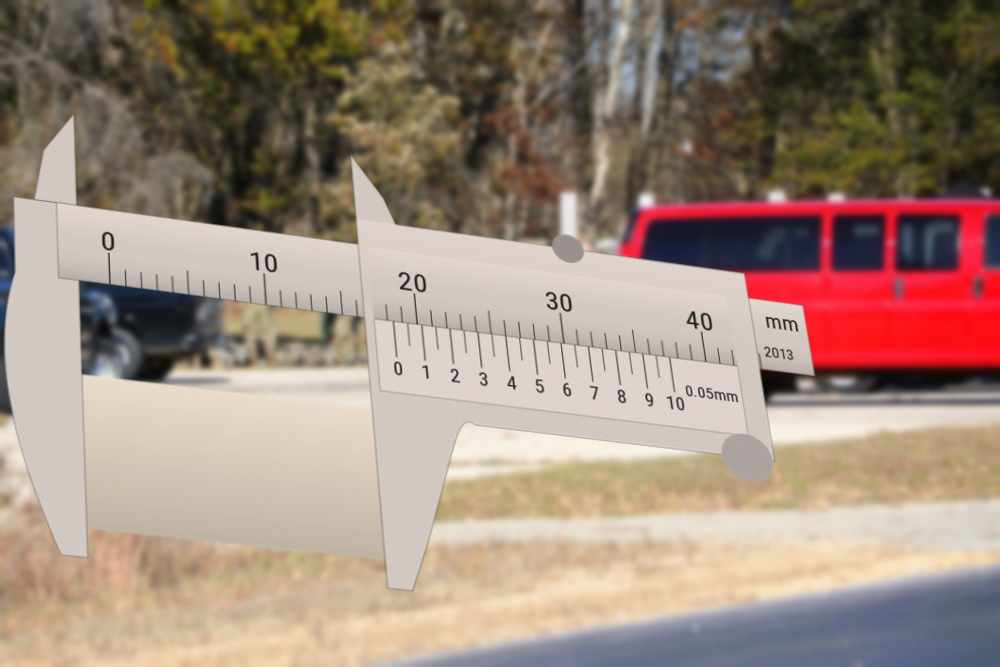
18.4; mm
